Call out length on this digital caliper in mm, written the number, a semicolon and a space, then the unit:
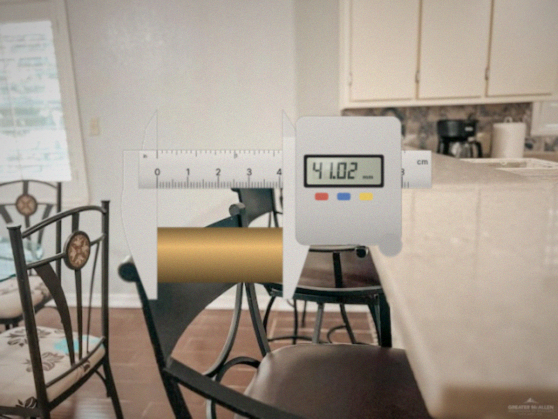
41.02; mm
